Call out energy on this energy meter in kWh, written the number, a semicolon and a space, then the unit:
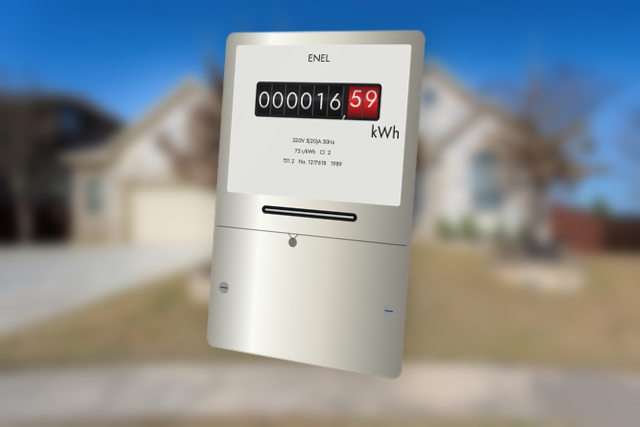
16.59; kWh
